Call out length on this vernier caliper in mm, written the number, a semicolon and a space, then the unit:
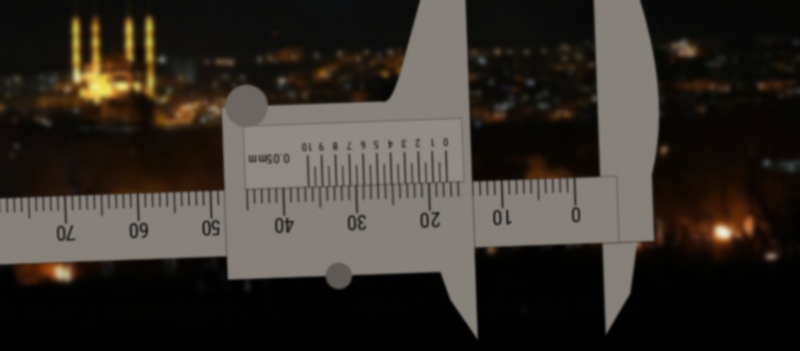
17.5; mm
